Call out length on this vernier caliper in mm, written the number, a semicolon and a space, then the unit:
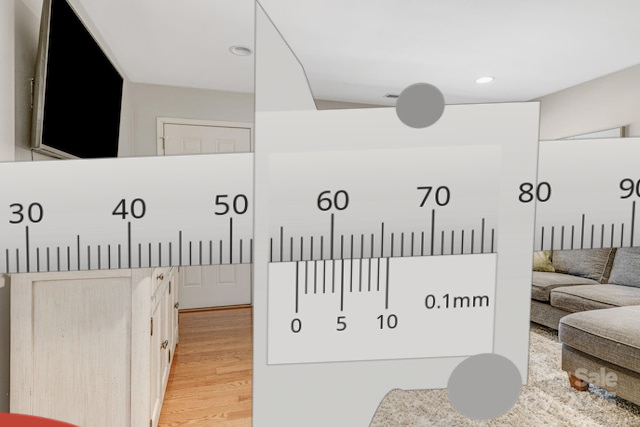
56.6; mm
